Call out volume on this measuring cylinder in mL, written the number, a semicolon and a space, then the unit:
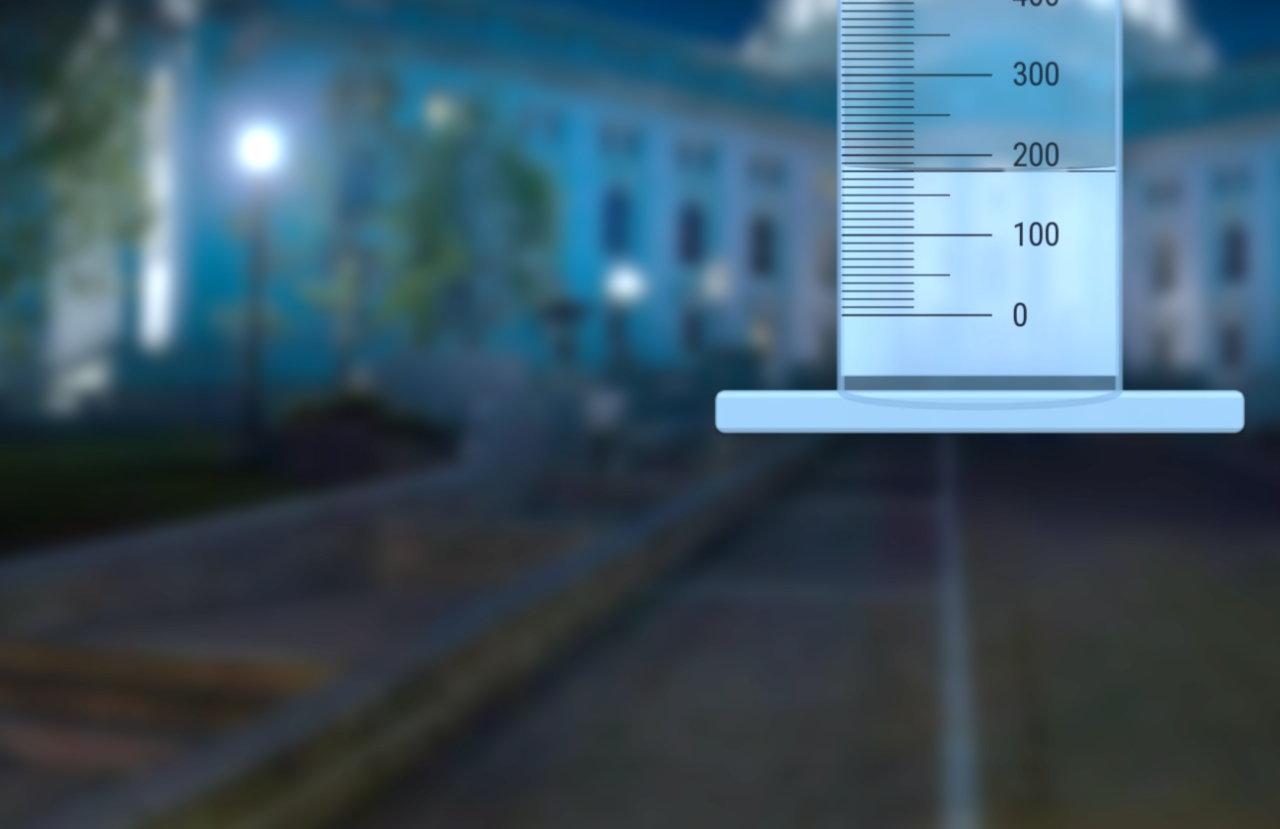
180; mL
